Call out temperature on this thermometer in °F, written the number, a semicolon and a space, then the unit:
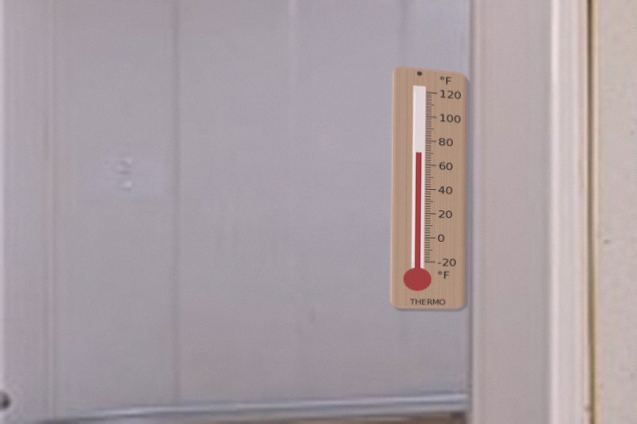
70; °F
